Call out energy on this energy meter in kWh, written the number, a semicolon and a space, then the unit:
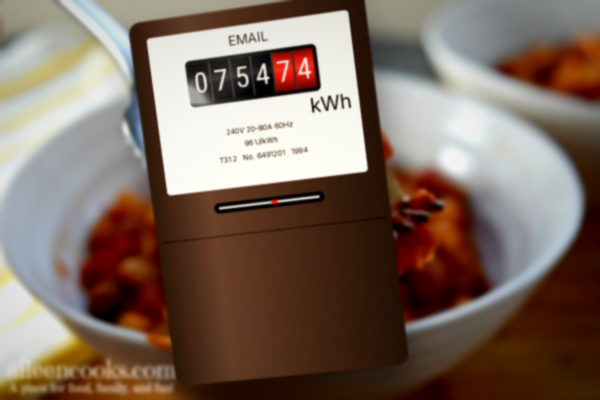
754.74; kWh
